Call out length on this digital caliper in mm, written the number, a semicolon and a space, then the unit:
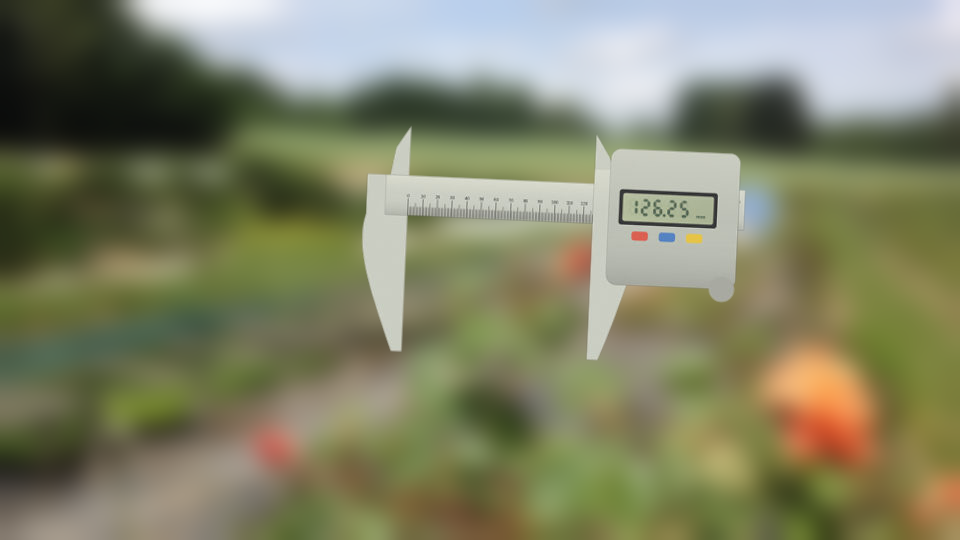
126.25; mm
